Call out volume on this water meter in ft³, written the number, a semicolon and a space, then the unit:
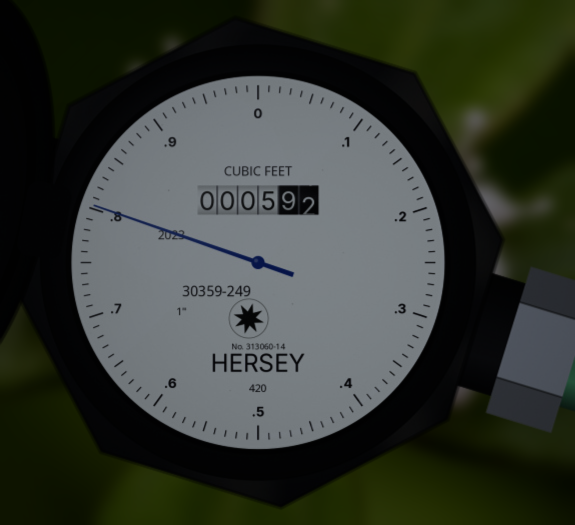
591.80; ft³
